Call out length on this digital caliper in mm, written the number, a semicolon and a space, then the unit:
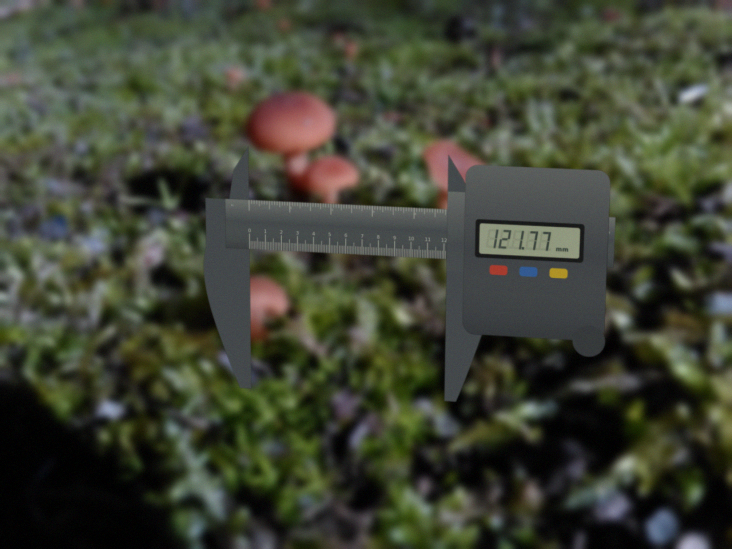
121.77; mm
